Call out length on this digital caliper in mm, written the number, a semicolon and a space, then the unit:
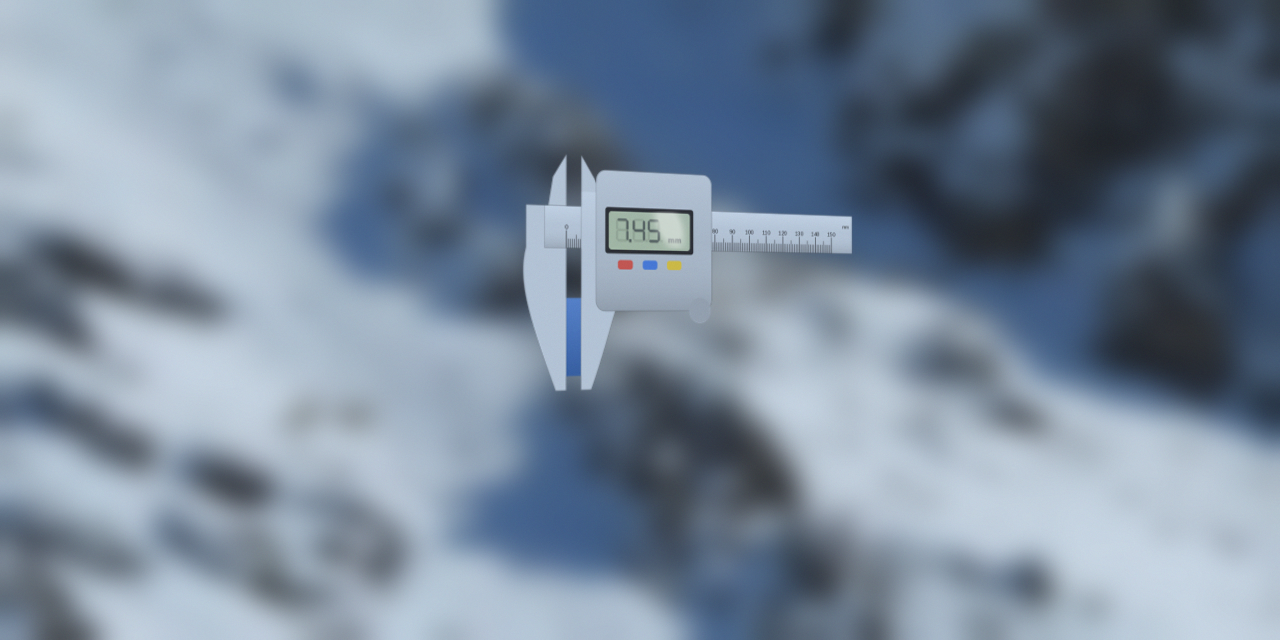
7.45; mm
